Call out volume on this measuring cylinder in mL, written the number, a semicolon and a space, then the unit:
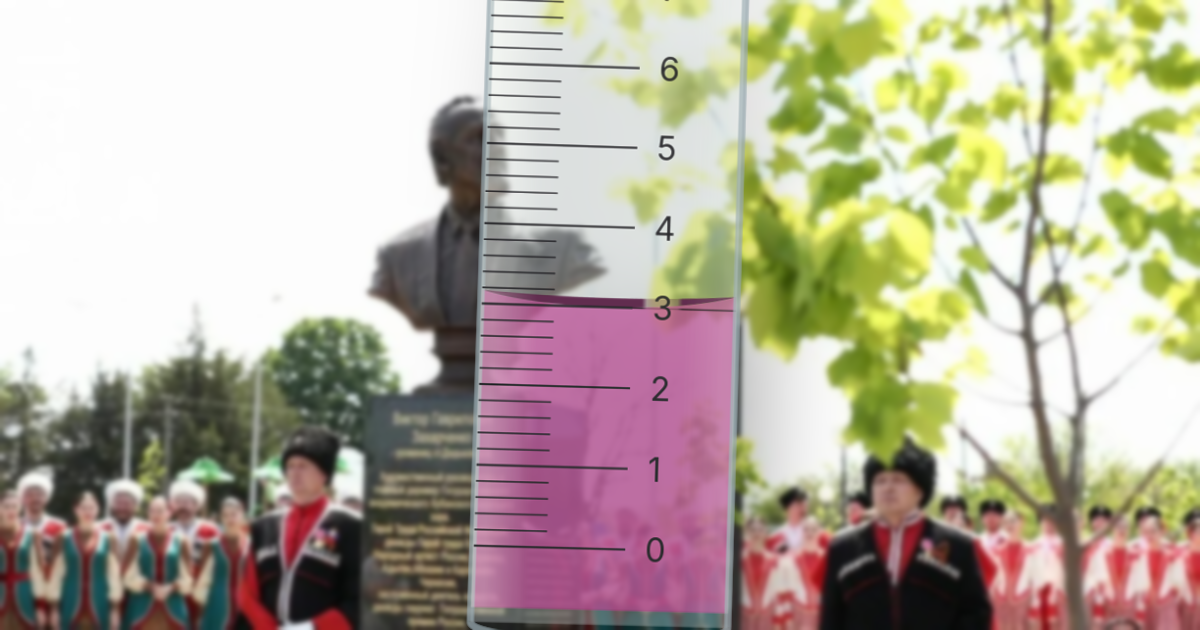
3; mL
